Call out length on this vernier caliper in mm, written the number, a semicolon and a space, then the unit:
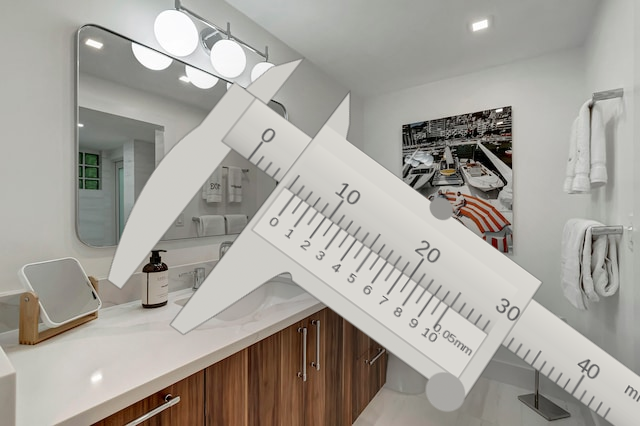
5.8; mm
